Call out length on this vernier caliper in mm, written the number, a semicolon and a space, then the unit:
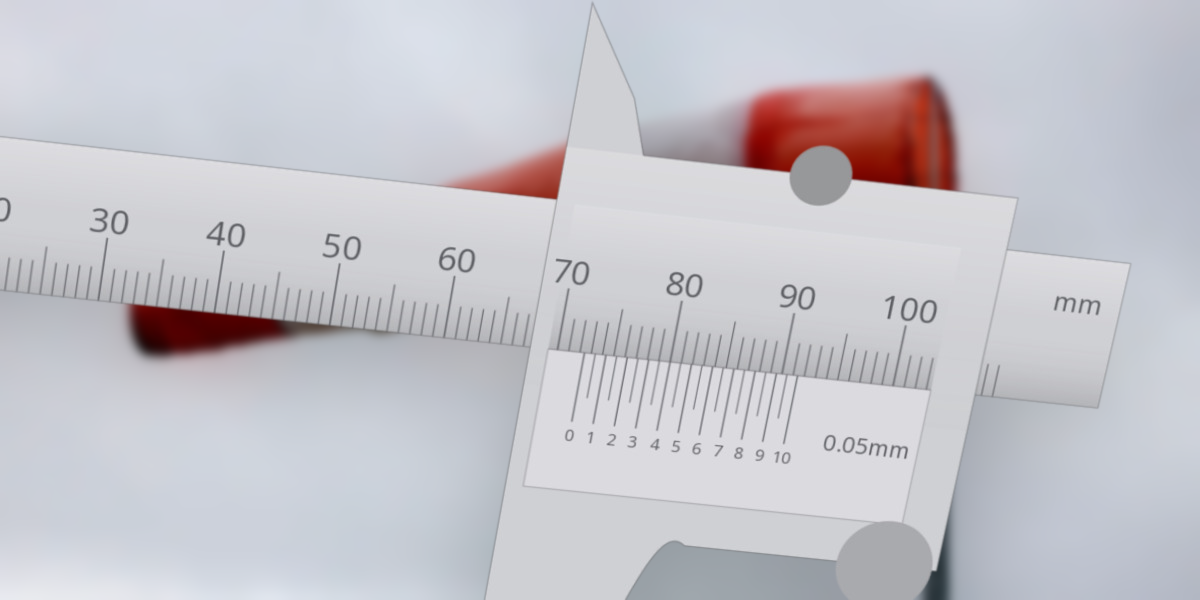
72.4; mm
